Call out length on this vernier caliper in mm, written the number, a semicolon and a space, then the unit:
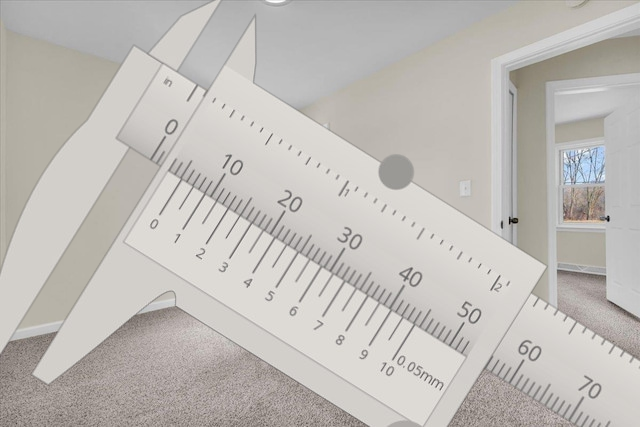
5.2; mm
